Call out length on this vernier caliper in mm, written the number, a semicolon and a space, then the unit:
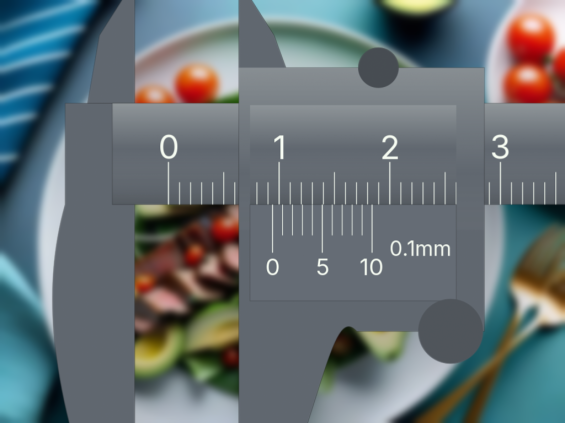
9.4; mm
